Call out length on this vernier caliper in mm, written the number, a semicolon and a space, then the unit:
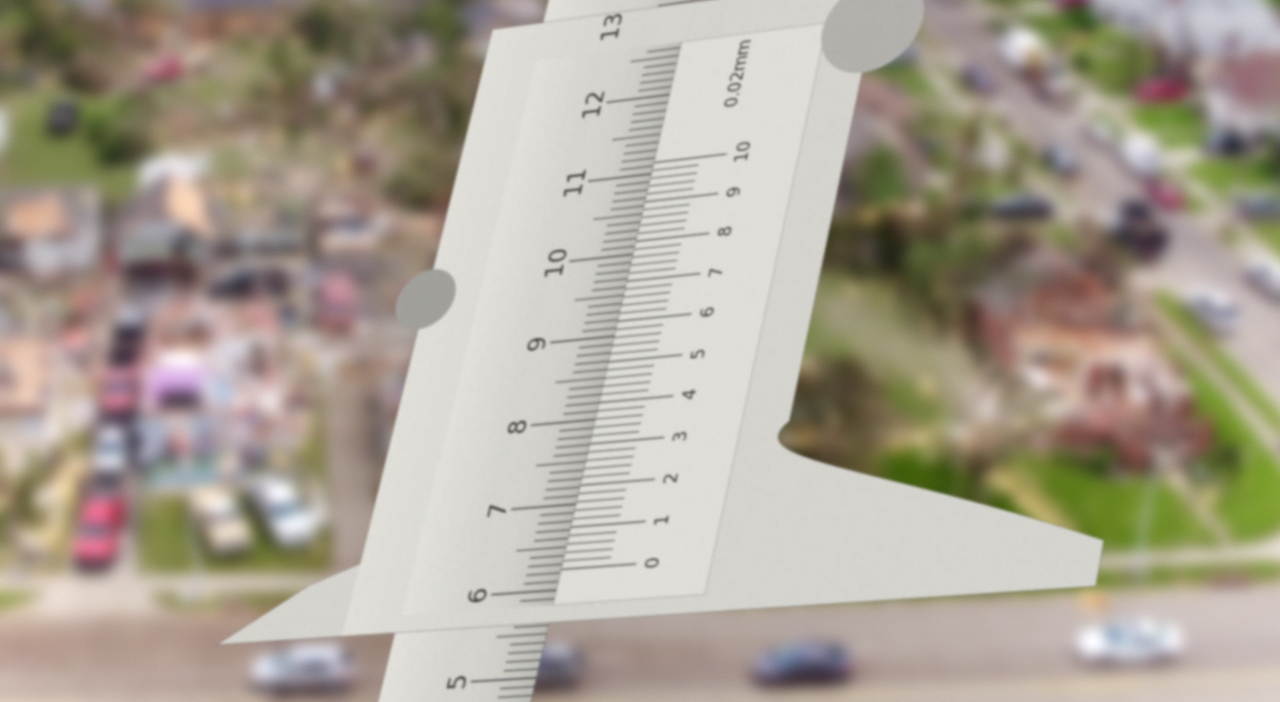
62.4; mm
